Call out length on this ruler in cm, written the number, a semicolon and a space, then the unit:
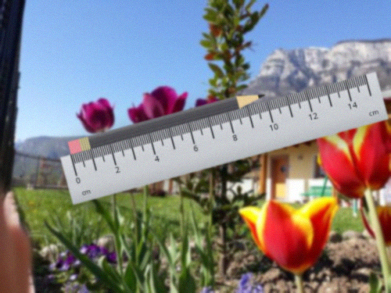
10; cm
